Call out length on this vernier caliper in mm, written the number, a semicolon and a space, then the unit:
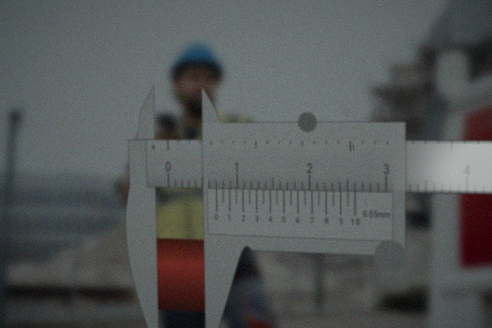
7.0; mm
